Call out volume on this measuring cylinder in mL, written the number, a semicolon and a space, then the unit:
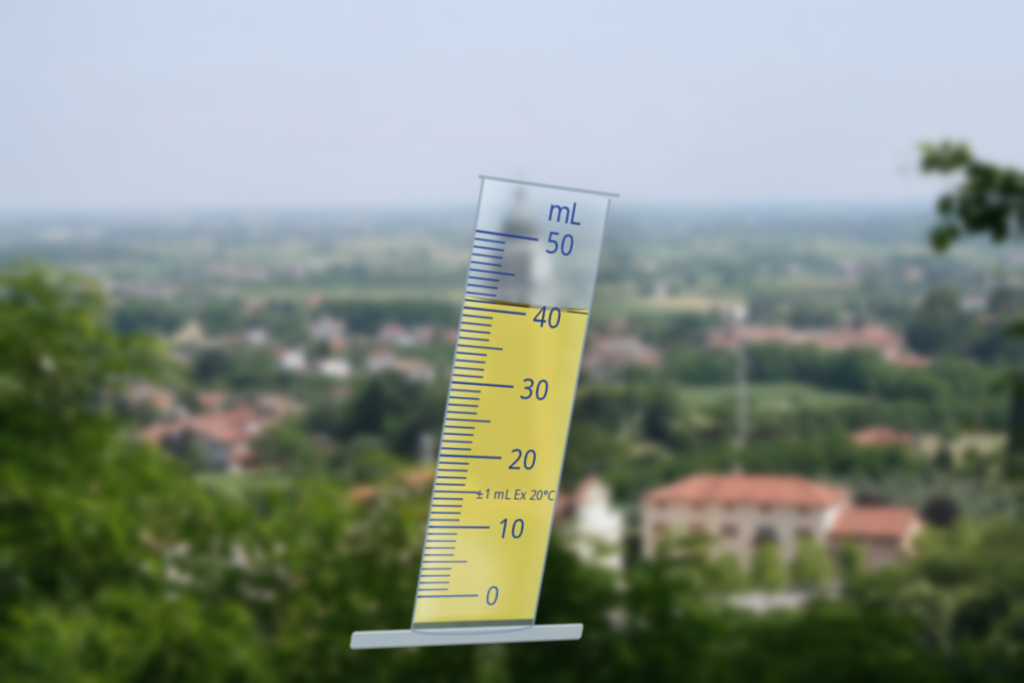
41; mL
